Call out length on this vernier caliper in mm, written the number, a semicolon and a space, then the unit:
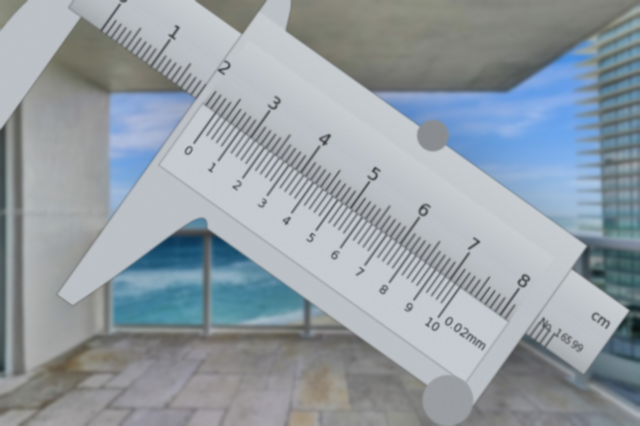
23.0; mm
